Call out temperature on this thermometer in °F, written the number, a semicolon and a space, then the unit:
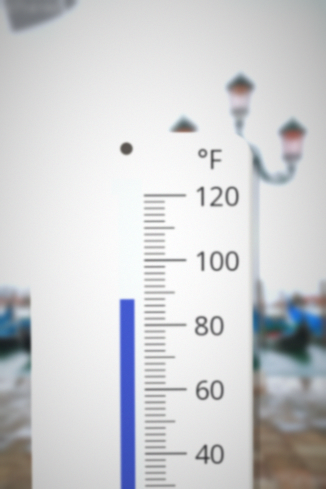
88; °F
